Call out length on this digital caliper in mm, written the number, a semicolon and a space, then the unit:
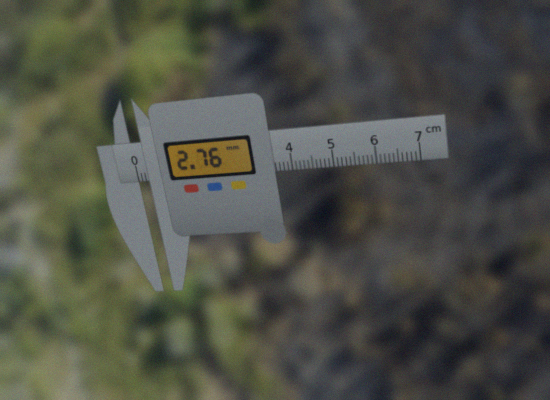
2.76; mm
